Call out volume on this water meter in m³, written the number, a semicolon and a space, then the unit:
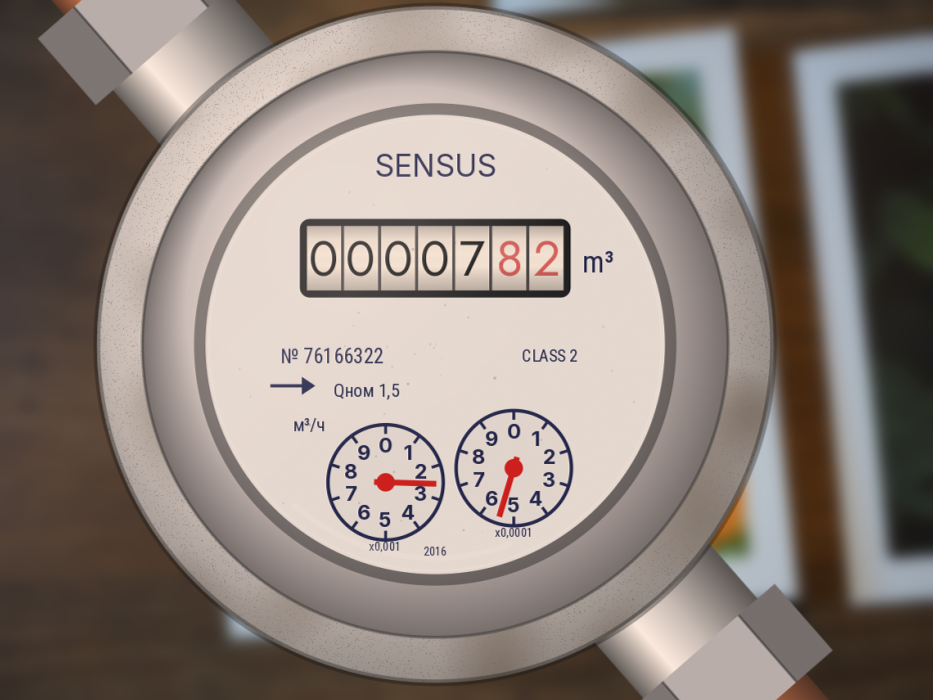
7.8225; m³
